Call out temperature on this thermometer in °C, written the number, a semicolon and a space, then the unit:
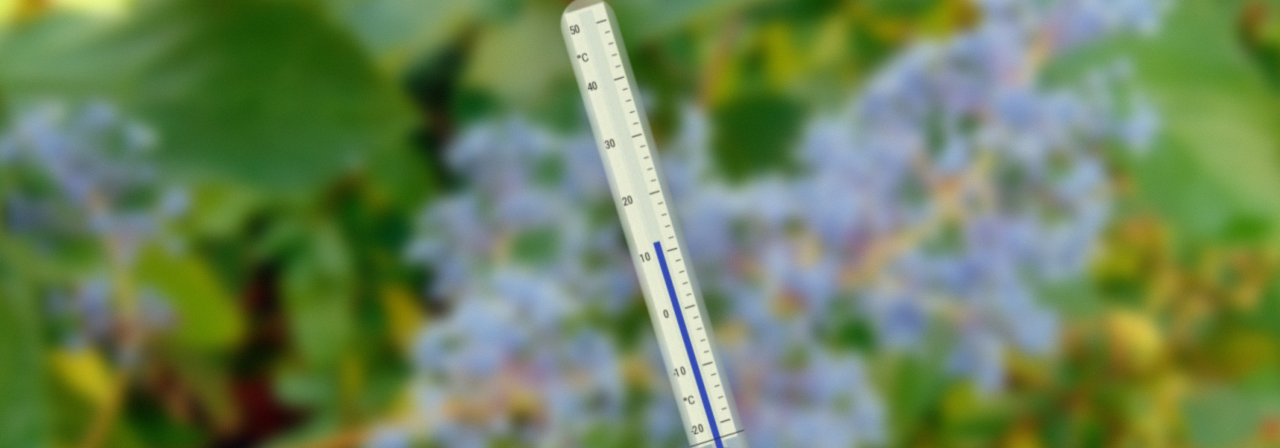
12; °C
